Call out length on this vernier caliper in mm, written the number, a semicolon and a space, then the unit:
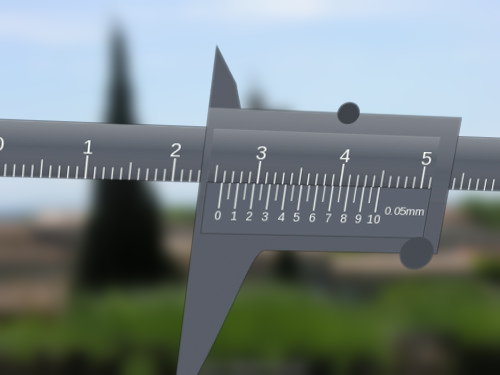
25.8; mm
